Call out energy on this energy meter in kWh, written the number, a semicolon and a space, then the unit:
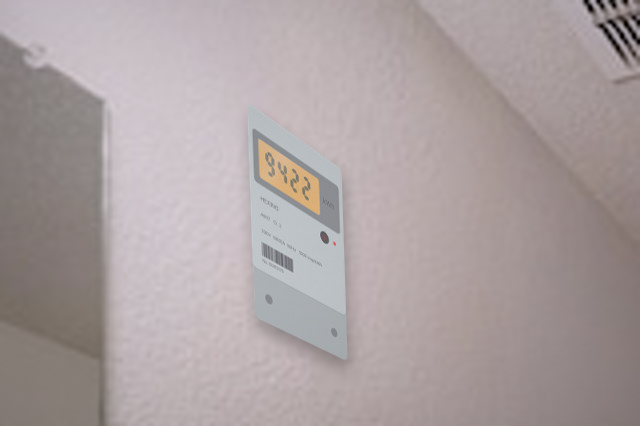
9422; kWh
